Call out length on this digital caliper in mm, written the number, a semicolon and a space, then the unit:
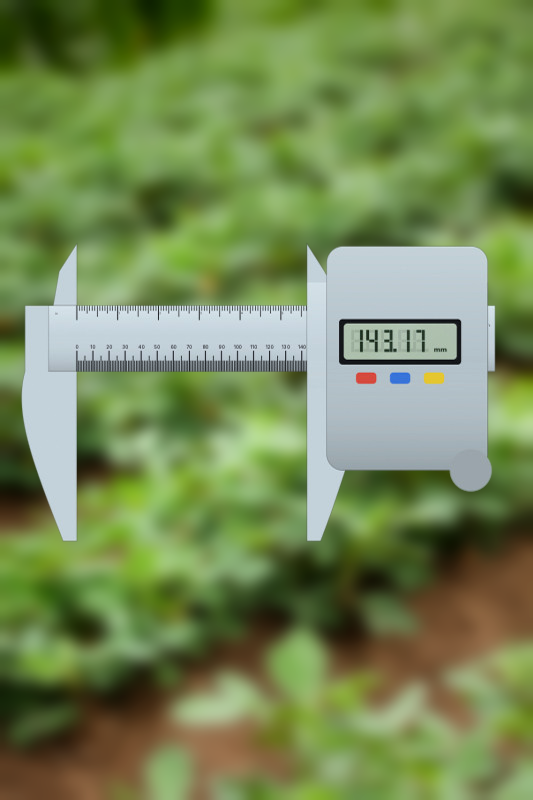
143.17; mm
